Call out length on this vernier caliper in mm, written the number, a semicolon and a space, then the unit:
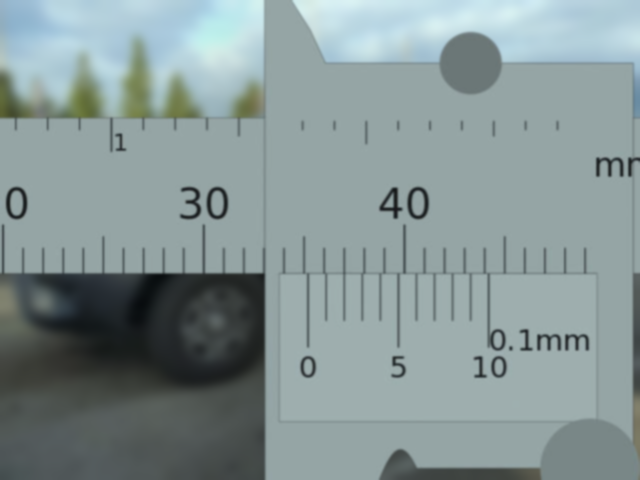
35.2; mm
